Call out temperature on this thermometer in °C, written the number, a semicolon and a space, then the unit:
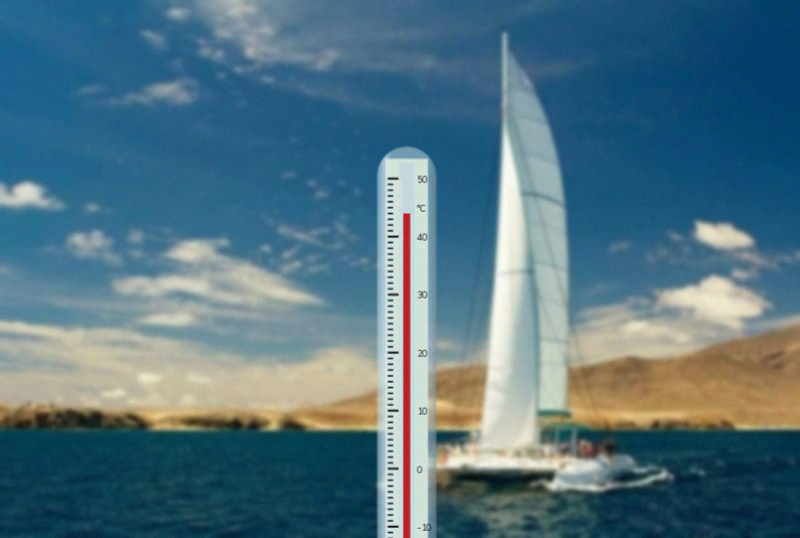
44; °C
